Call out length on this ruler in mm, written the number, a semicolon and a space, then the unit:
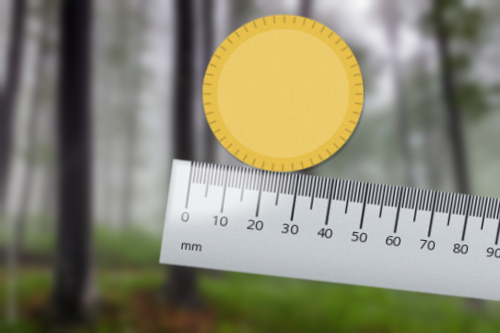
45; mm
